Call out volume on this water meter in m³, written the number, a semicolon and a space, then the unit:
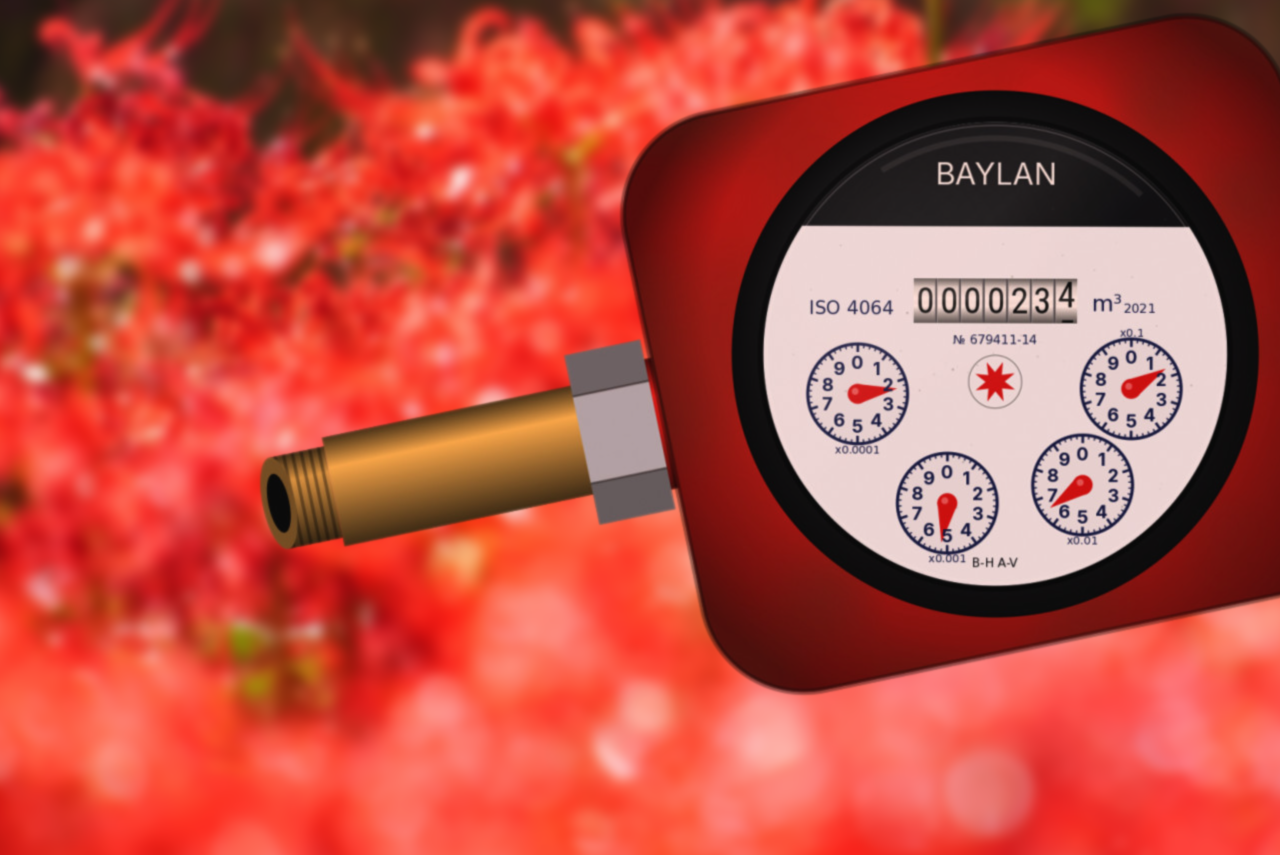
234.1652; m³
